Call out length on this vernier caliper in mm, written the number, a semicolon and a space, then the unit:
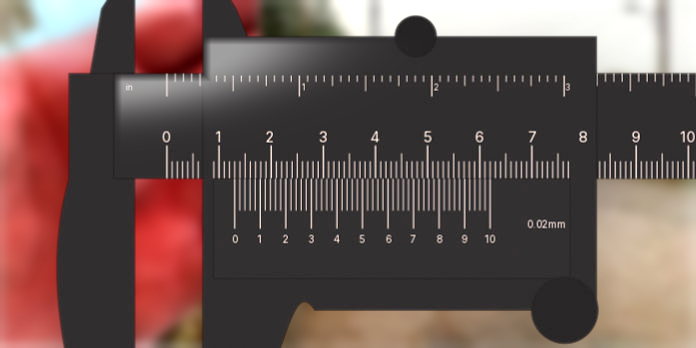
13.0; mm
